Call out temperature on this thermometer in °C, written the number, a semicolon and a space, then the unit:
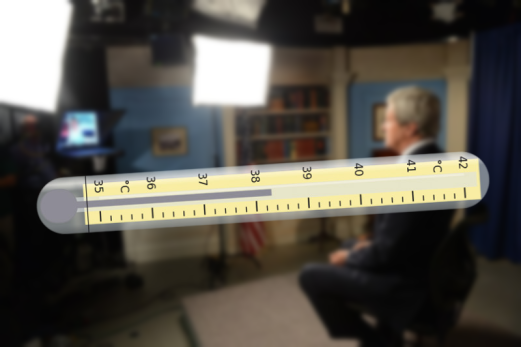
38.3; °C
